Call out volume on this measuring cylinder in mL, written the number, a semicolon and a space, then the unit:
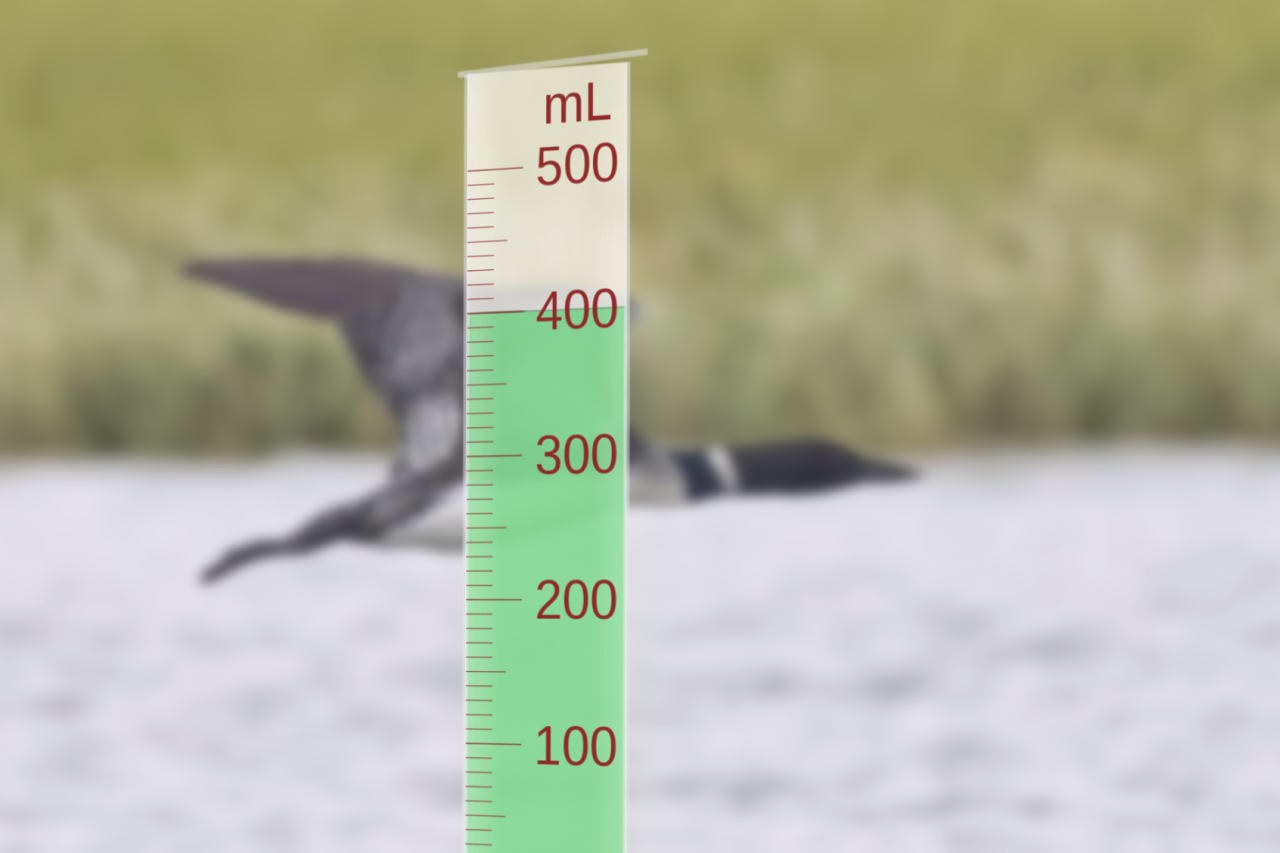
400; mL
